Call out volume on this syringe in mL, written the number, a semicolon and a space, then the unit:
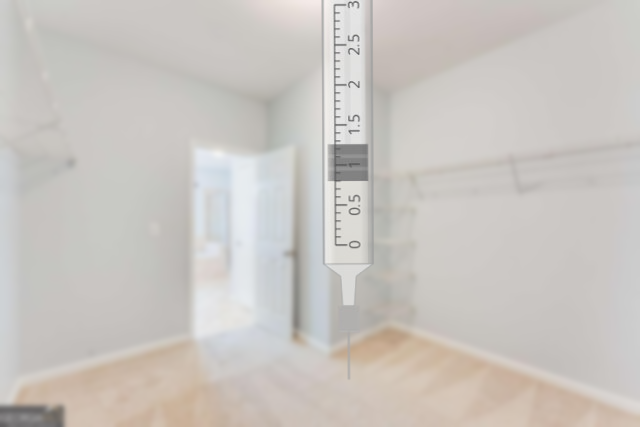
0.8; mL
